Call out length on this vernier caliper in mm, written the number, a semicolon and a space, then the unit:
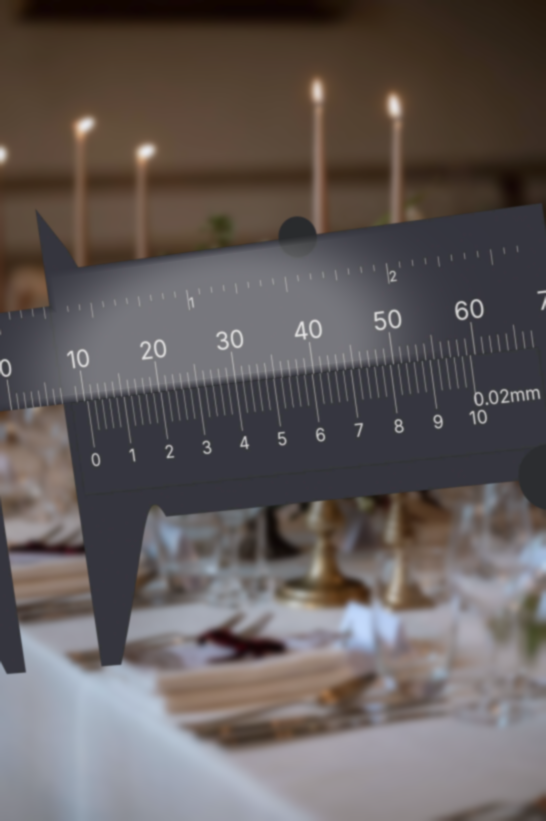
10.4; mm
